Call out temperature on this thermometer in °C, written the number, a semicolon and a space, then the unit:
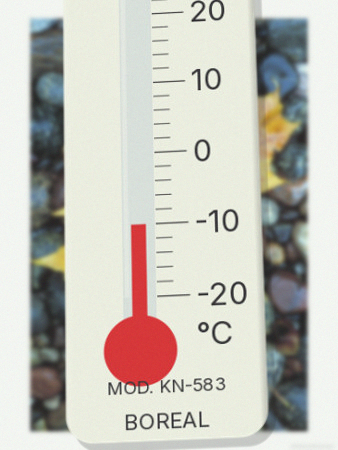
-10; °C
